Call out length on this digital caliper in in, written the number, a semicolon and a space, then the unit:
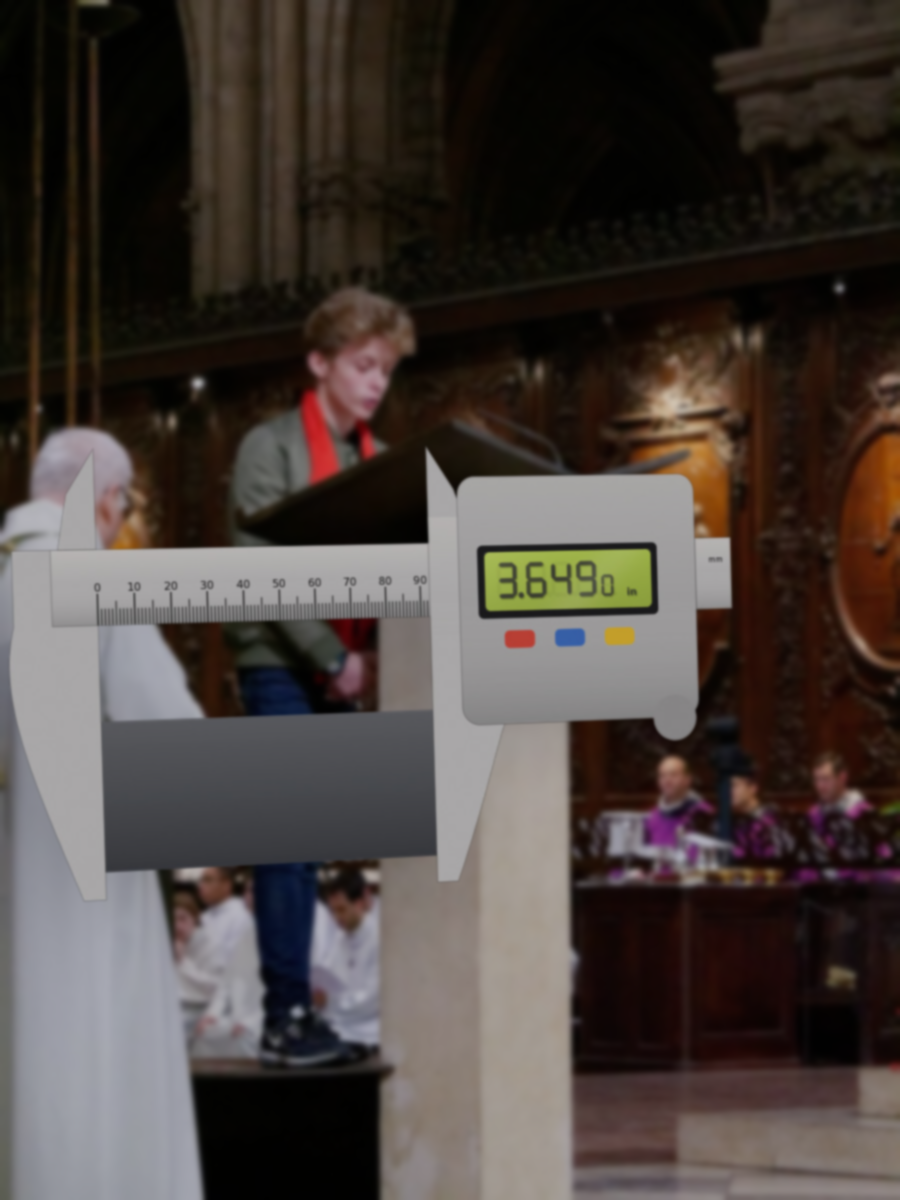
3.6490; in
